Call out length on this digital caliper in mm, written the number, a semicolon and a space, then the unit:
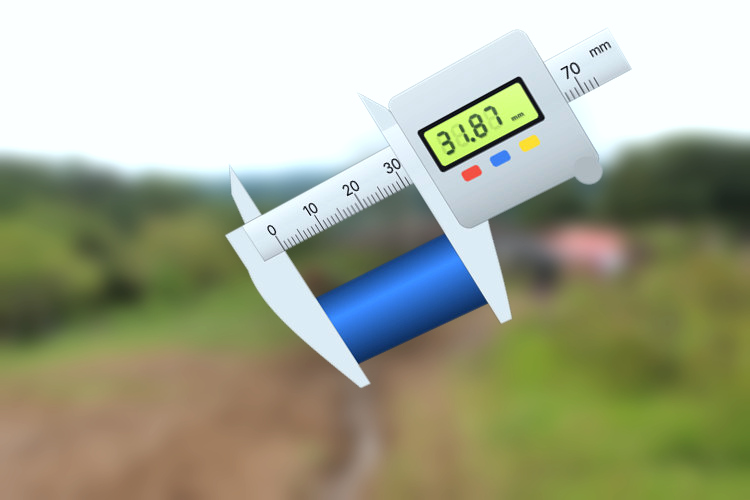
31.87; mm
